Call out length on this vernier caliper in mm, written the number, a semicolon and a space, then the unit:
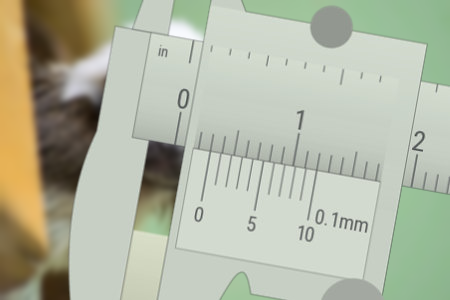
3.0; mm
